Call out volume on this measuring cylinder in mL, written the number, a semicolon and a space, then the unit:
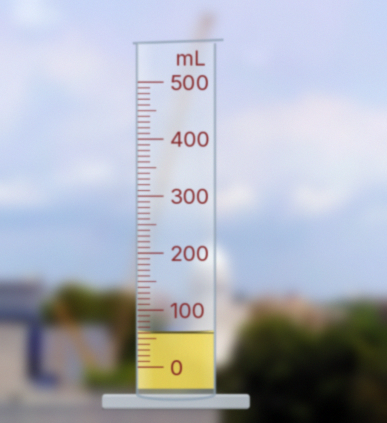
60; mL
